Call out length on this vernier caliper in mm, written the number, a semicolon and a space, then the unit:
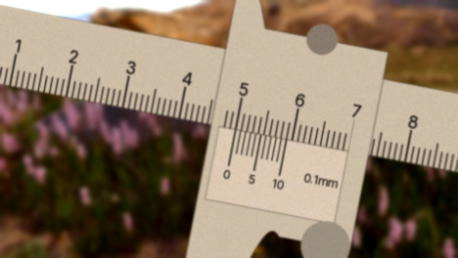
50.0; mm
